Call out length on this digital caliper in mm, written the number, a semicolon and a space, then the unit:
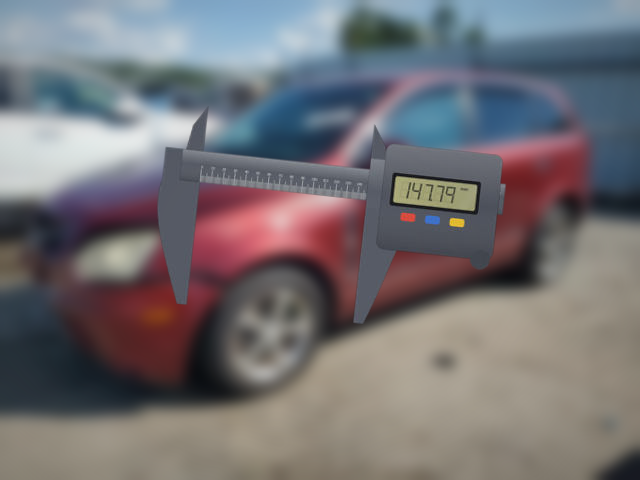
147.79; mm
